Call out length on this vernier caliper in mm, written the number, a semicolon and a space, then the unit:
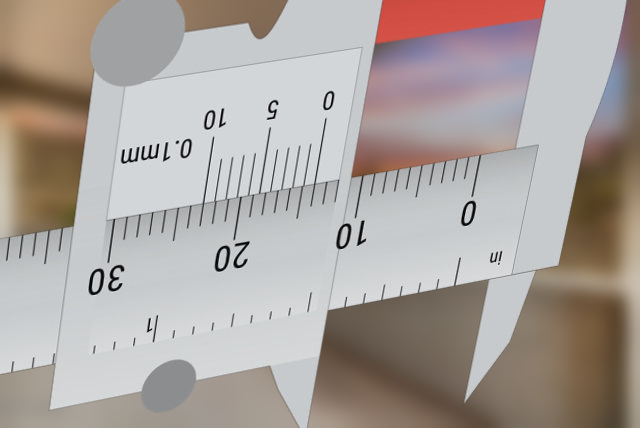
14.0; mm
